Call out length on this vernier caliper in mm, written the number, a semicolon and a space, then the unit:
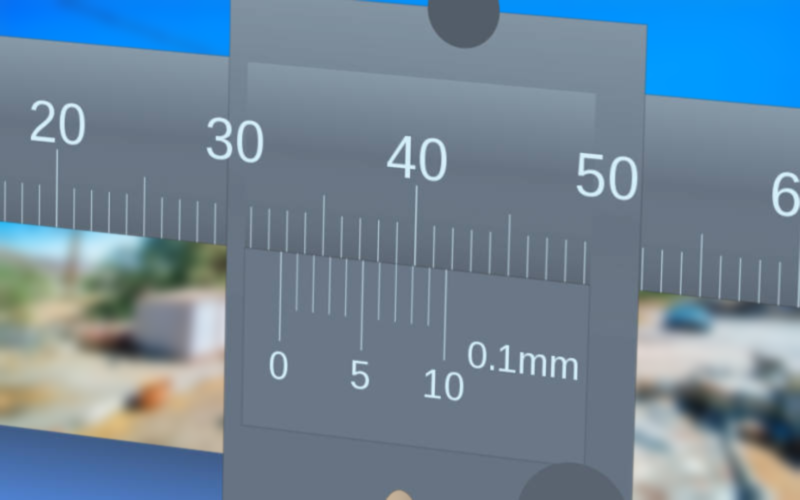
32.7; mm
